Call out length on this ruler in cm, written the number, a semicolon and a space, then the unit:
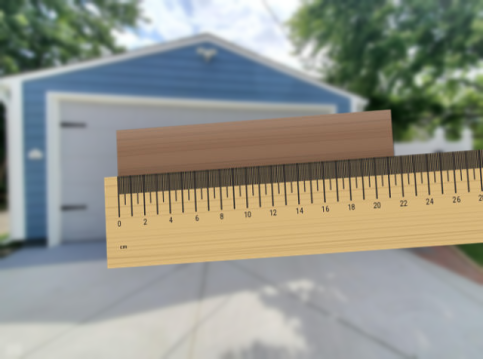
21.5; cm
